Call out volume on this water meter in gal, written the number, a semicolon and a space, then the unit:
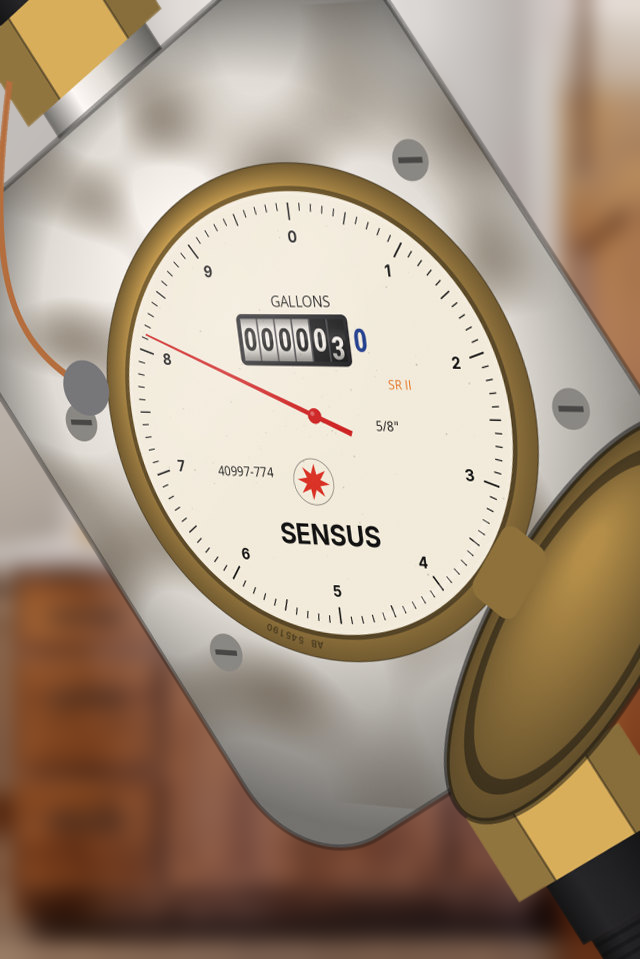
28.1; gal
